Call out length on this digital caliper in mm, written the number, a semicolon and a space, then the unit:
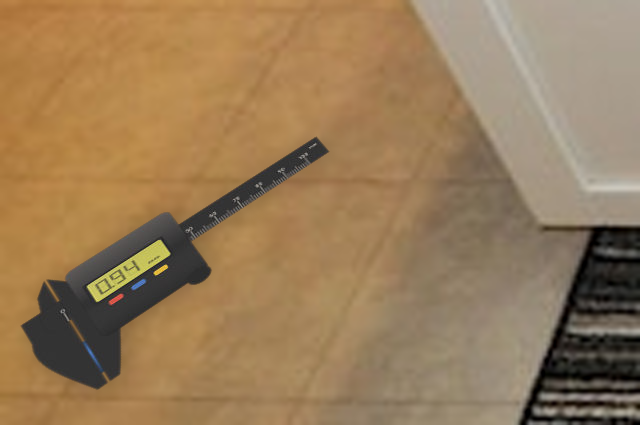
0.94; mm
